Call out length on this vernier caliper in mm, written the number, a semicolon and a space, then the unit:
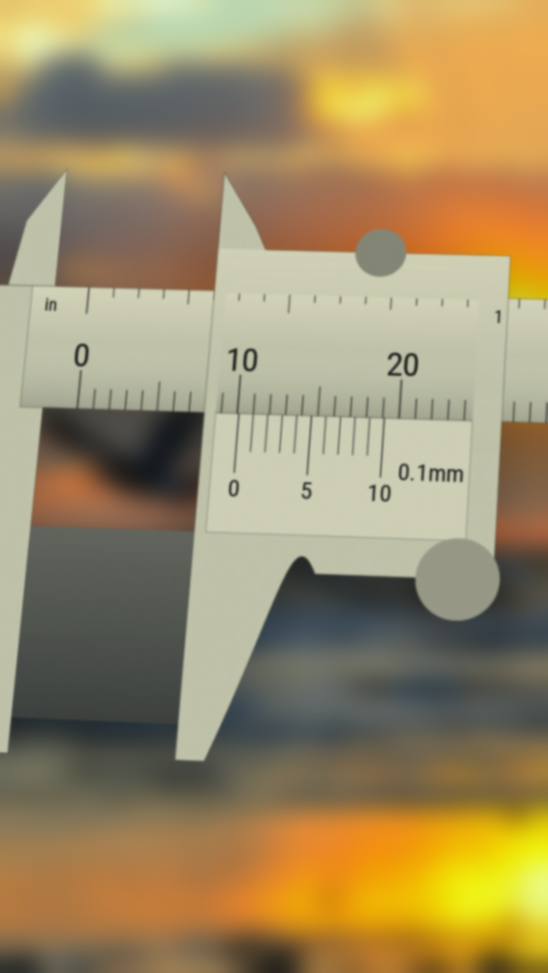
10.1; mm
